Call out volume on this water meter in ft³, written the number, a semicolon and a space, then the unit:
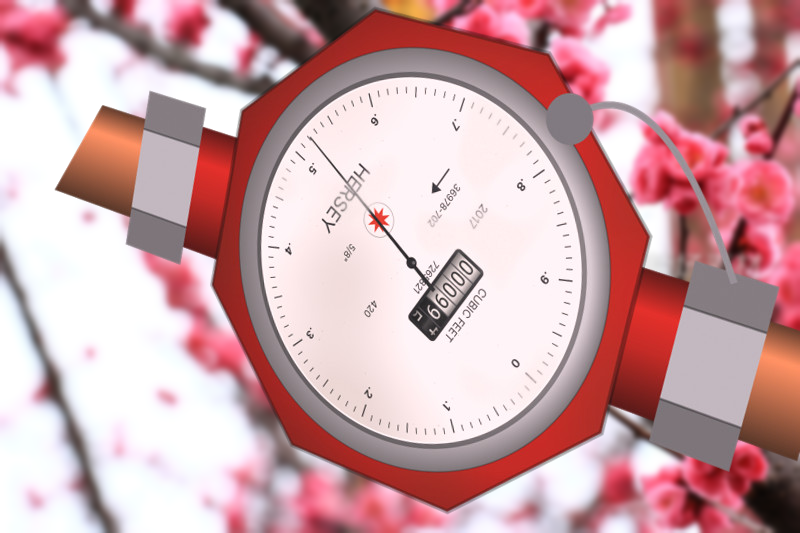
994.52; ft³
